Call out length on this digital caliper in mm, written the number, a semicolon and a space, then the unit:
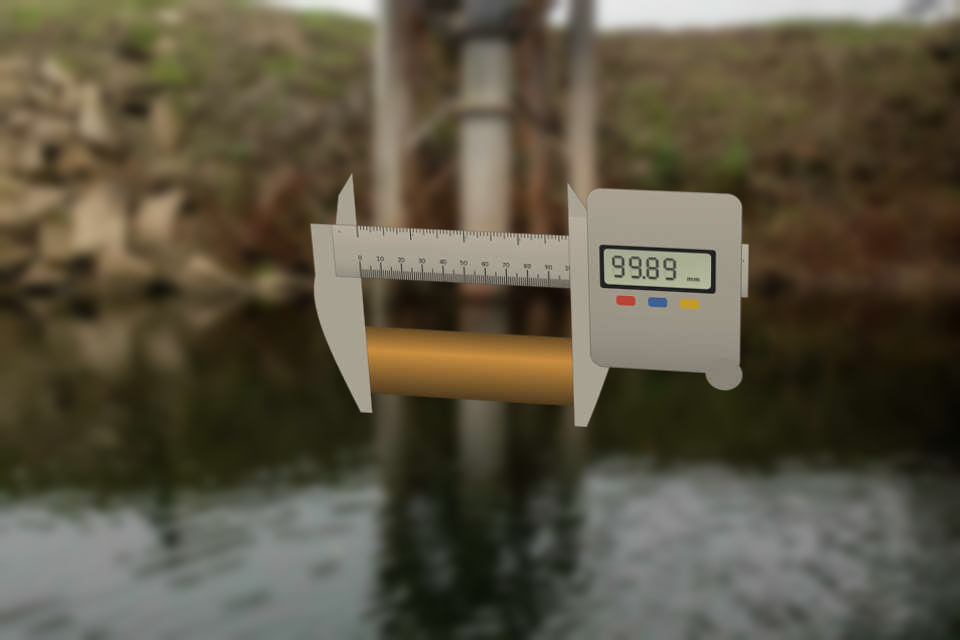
99.89; mm
